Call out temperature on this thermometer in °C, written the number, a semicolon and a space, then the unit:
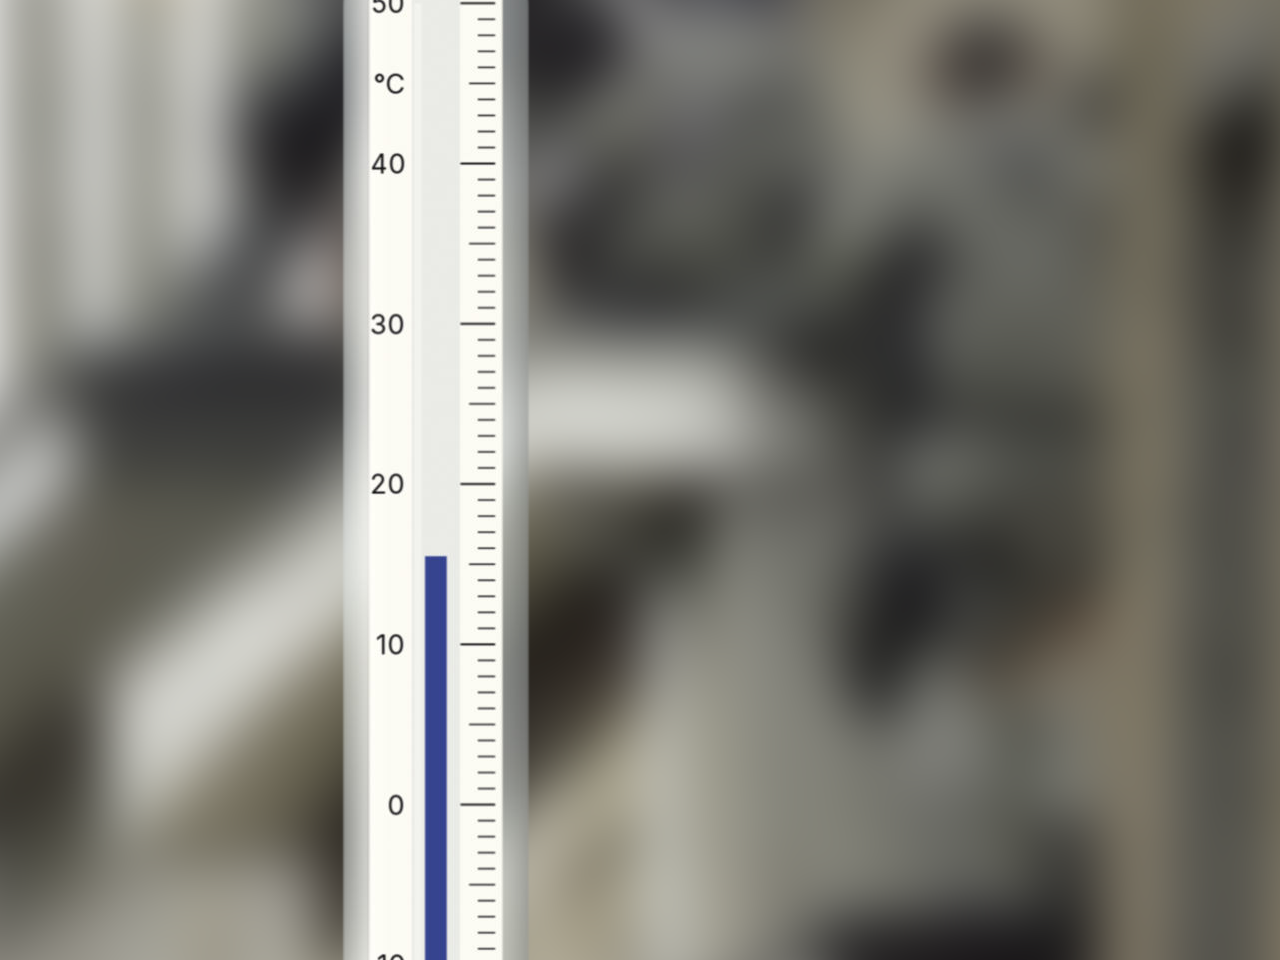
15.5; °C
